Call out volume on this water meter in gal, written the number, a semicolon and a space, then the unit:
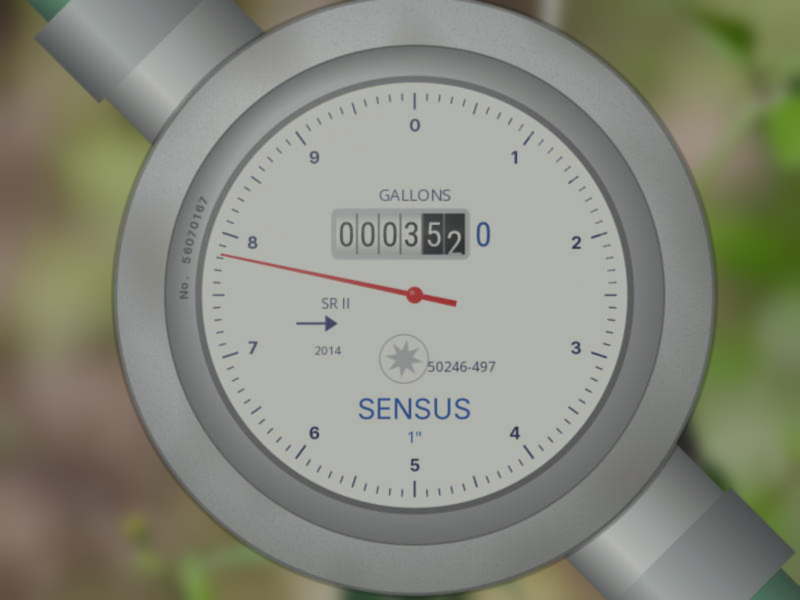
3517.8; gal
